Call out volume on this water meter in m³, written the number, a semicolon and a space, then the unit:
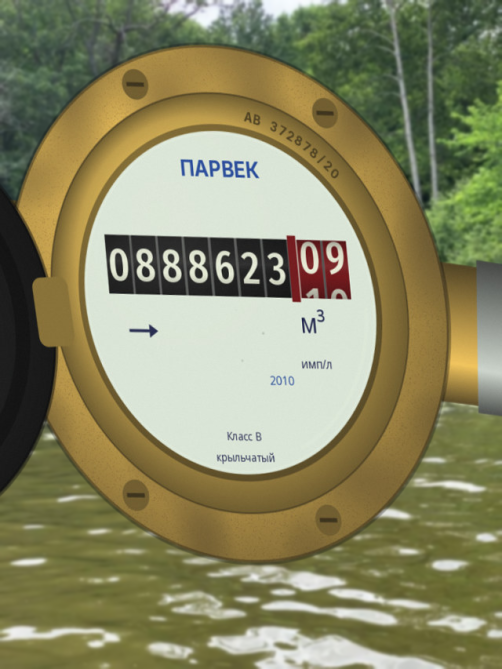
888623.09; m³
